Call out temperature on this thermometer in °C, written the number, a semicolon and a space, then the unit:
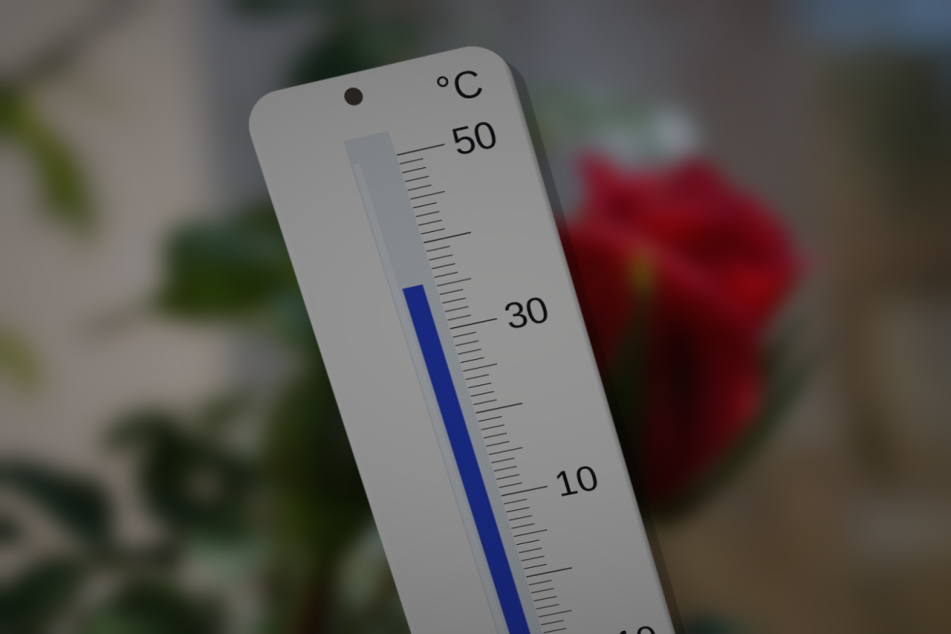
35.5; °C
